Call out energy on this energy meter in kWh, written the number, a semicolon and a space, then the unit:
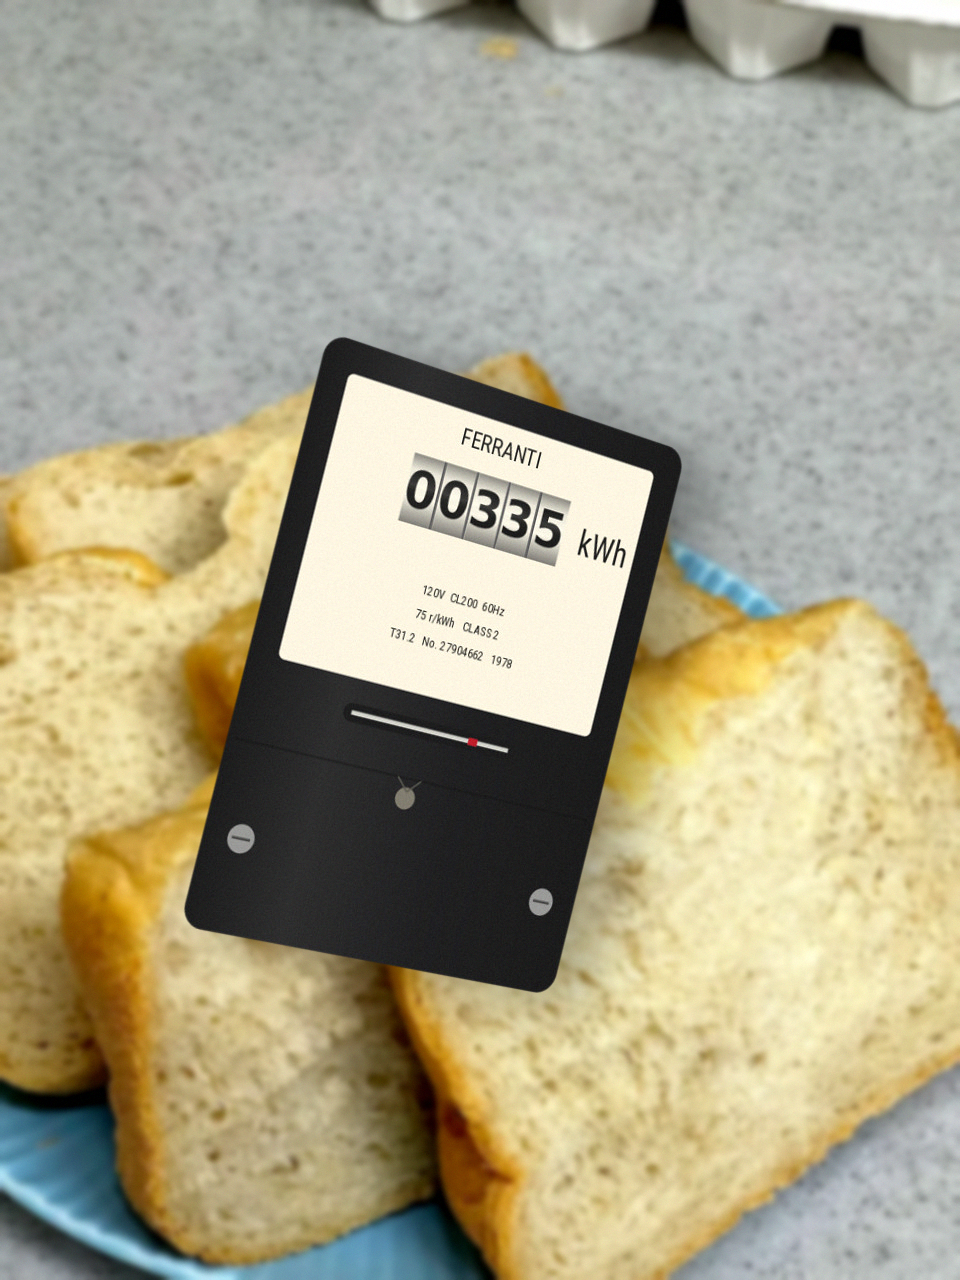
335; kWh
